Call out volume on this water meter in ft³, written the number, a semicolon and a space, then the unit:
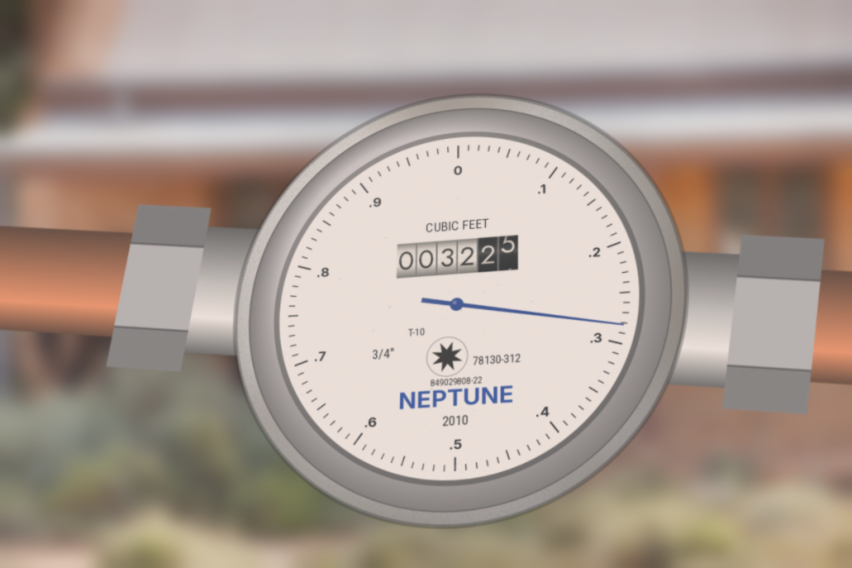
3225.28; ft³
